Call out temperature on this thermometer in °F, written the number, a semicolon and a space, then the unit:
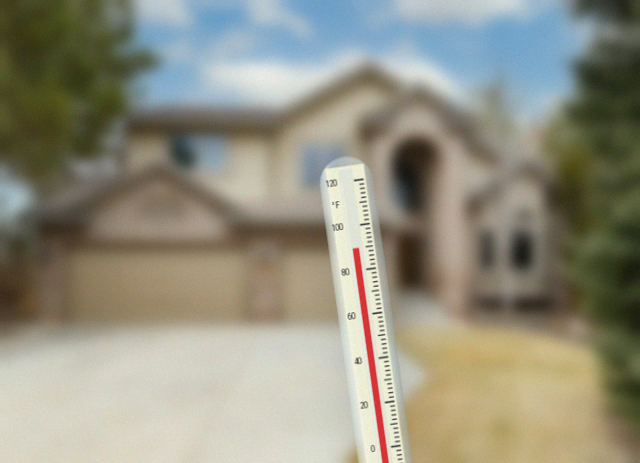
90; °F
